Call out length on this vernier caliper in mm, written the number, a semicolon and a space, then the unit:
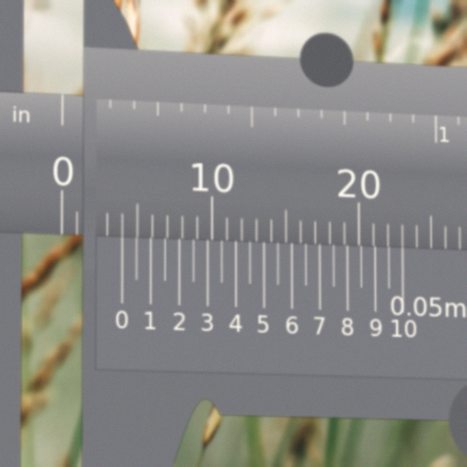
4.0; mm
